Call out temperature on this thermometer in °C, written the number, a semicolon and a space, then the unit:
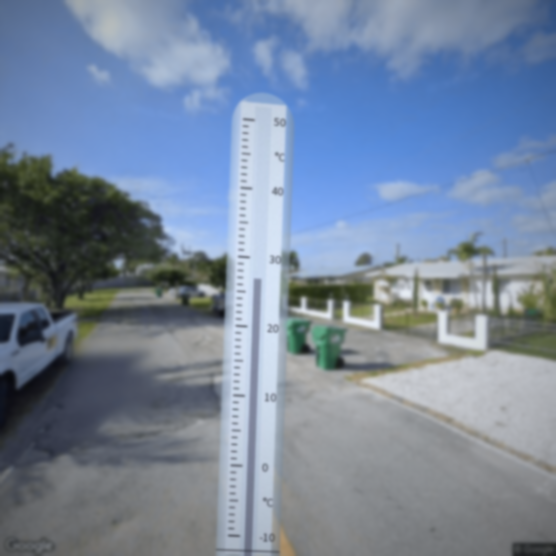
27; °C
